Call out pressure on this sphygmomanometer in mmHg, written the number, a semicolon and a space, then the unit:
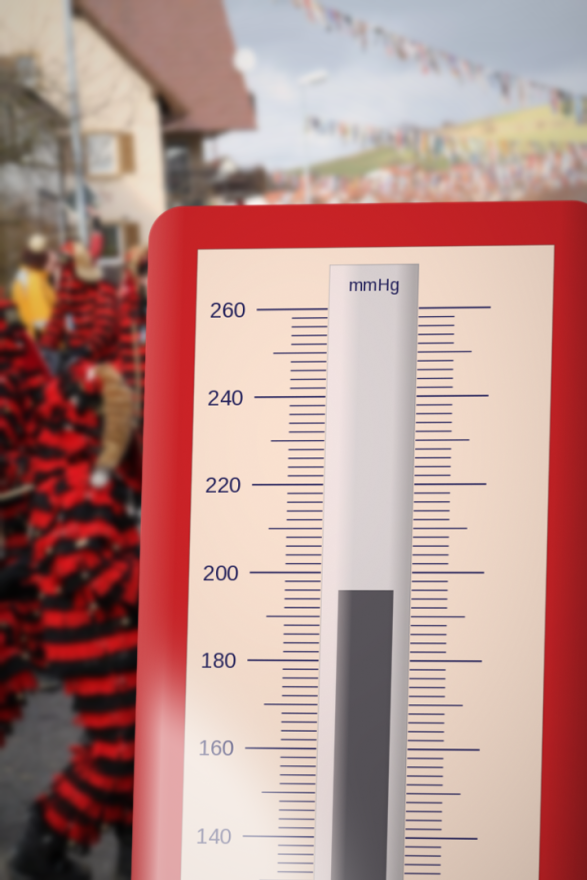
196; mmHg
